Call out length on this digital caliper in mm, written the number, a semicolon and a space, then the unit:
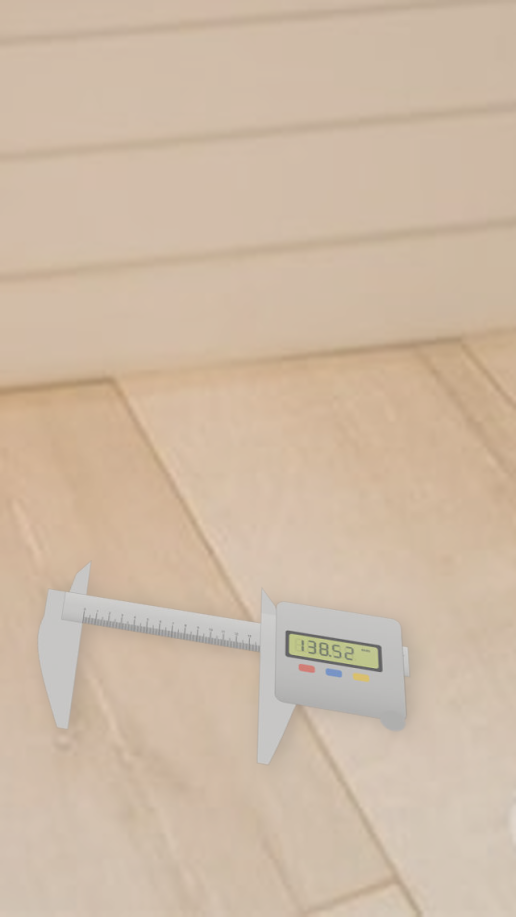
138.52; mm
